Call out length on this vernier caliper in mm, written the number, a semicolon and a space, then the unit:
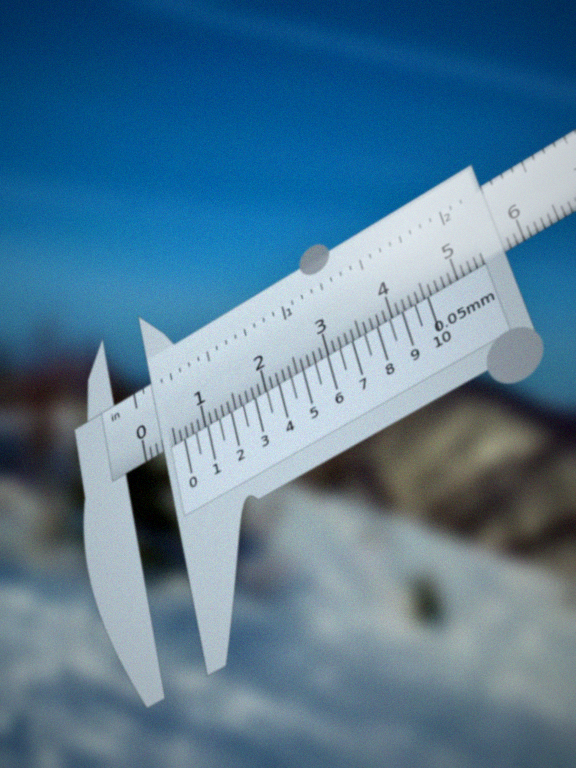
6.5; mm
